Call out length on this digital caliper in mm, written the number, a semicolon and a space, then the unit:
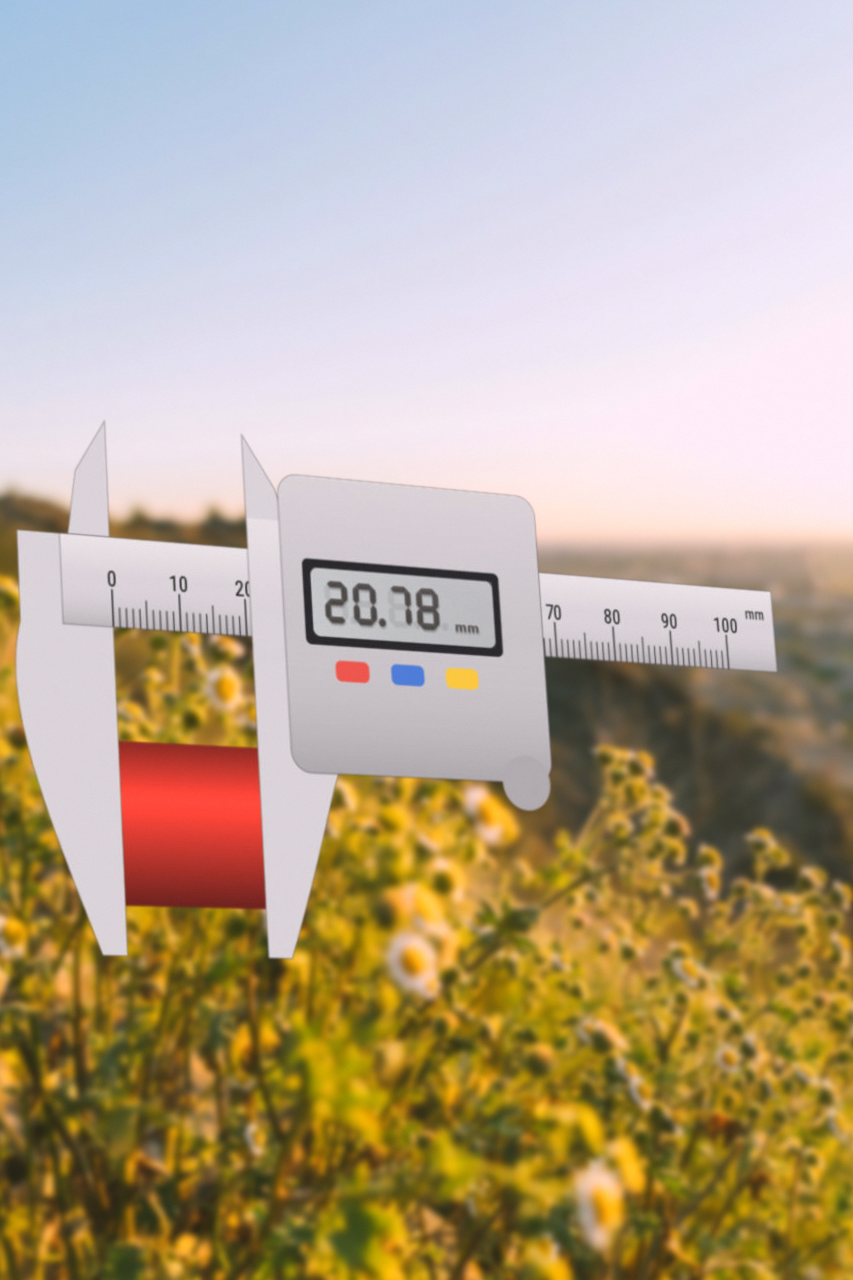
20.78; mm
